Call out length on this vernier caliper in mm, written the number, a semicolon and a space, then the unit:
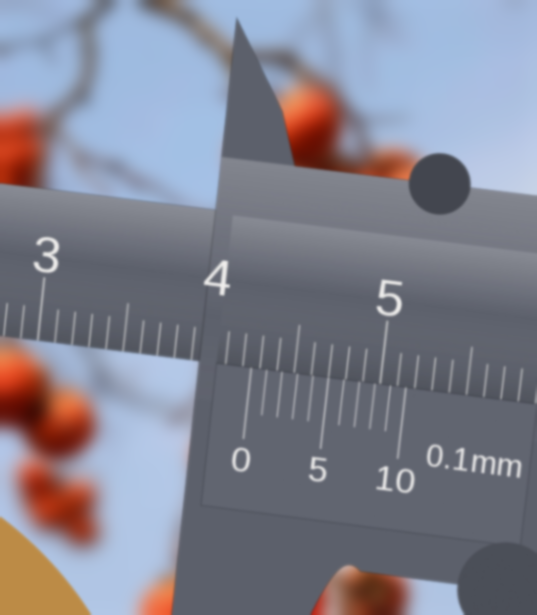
42.5; mm
